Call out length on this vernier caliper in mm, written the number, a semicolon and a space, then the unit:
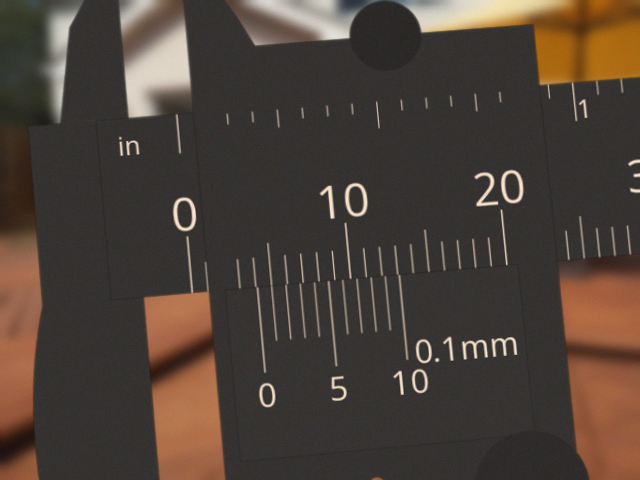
4.1; mm
